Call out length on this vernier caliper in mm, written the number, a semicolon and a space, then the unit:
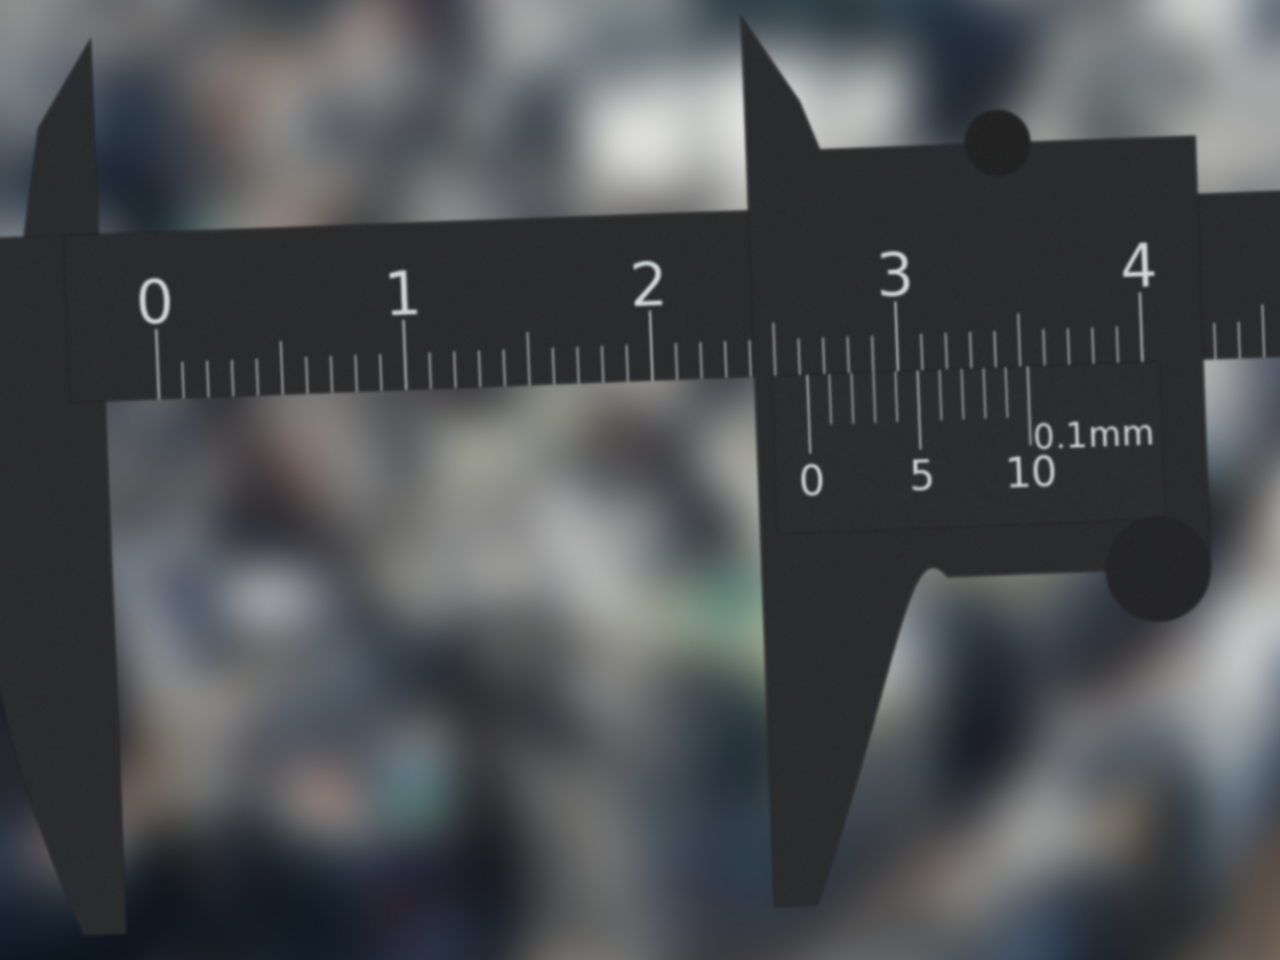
26.3; mm
